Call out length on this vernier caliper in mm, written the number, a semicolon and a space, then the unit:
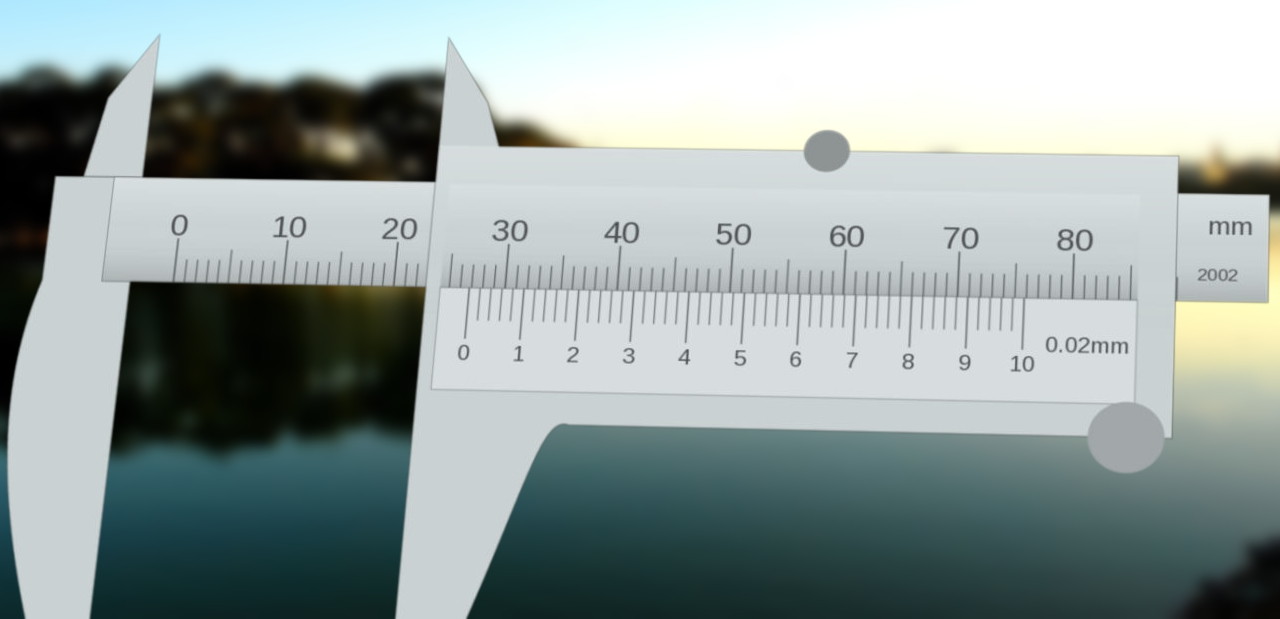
26.8; mm
